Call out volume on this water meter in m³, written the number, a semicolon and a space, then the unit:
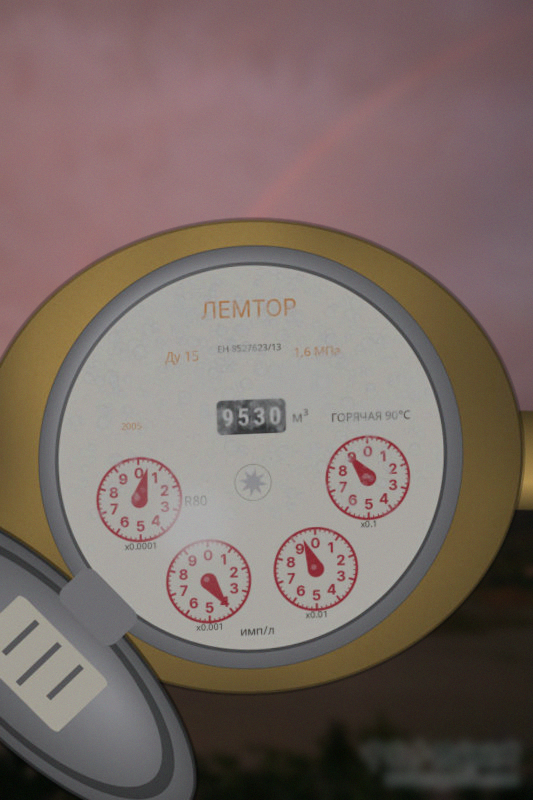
9530.8940; m³
